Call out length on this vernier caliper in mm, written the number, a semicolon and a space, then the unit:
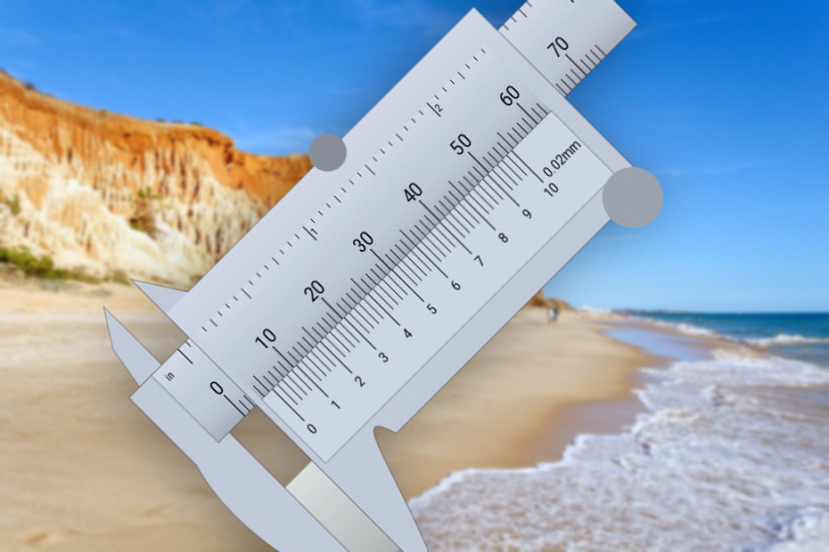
5.6; mm
